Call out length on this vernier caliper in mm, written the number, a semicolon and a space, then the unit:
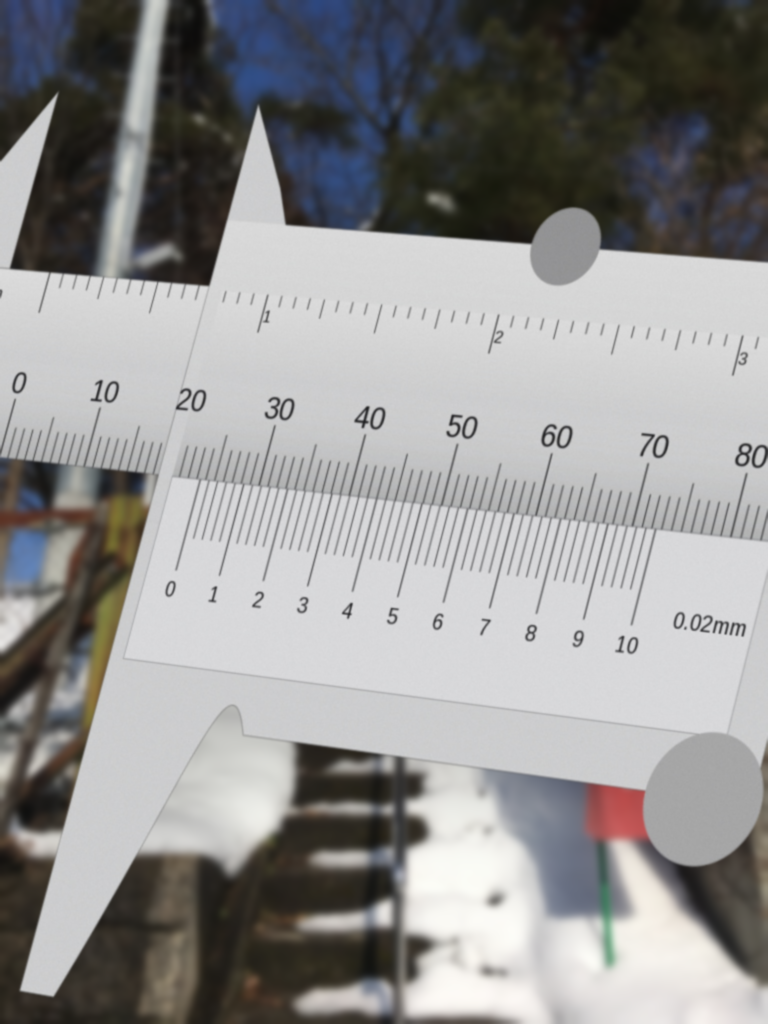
23.4; mm
